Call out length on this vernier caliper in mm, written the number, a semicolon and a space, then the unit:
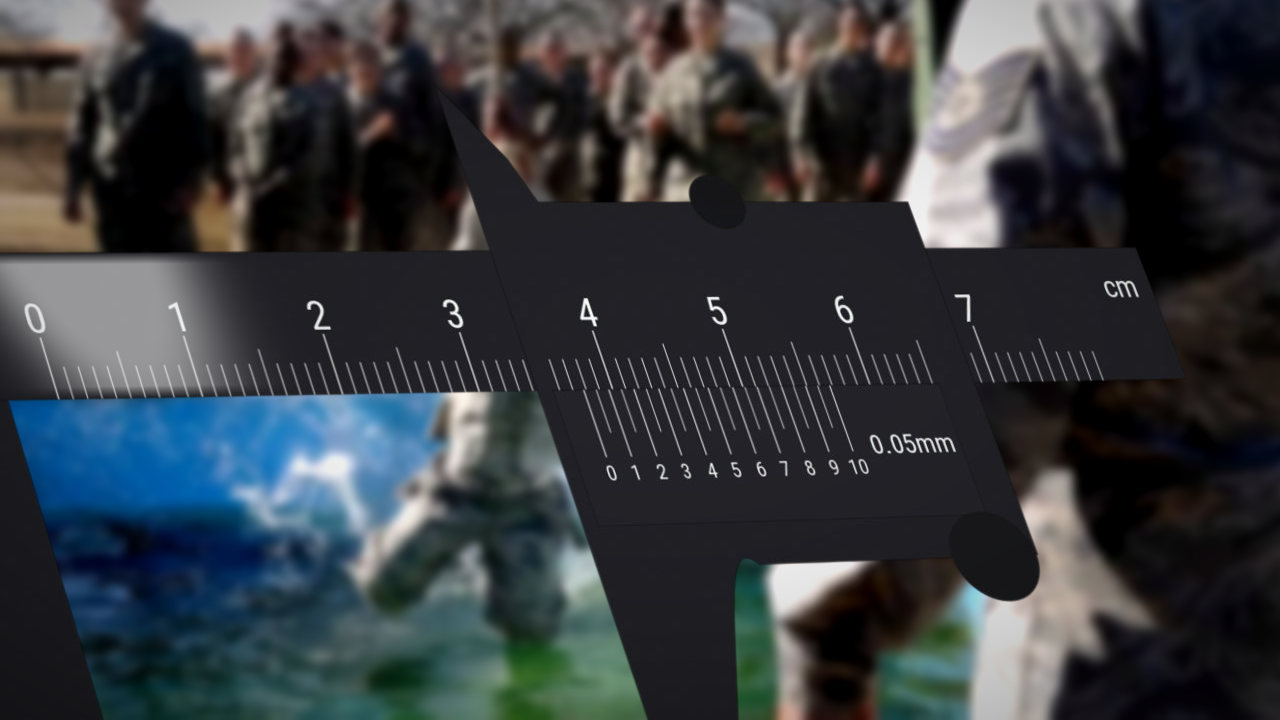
37.8; mm
